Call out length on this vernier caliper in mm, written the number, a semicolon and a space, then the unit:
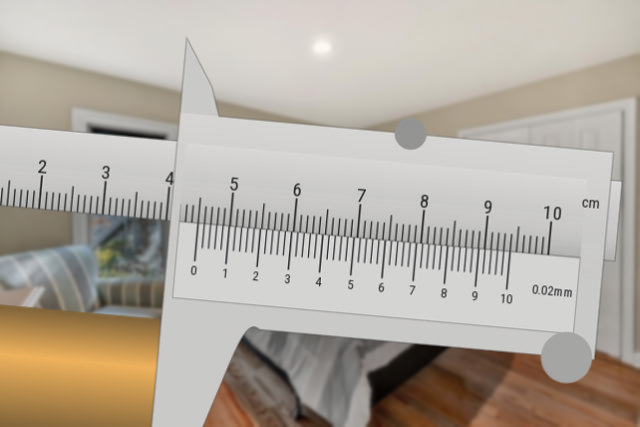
45.0; mm
